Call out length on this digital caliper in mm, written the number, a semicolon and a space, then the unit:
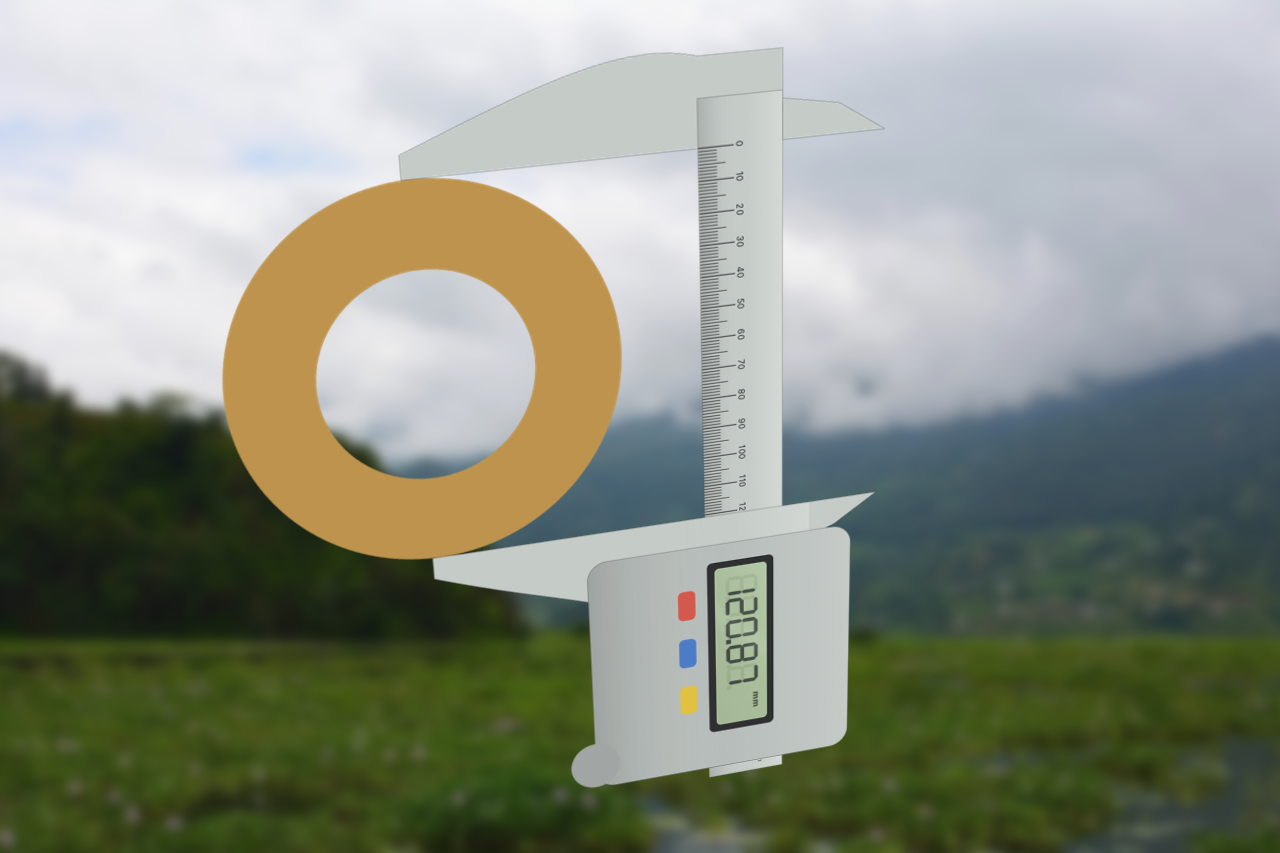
120.87; mm
